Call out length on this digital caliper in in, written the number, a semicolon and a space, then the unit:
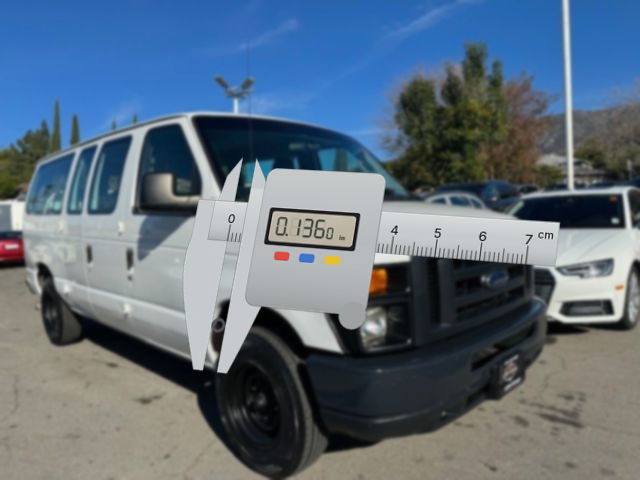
0.1360; in
